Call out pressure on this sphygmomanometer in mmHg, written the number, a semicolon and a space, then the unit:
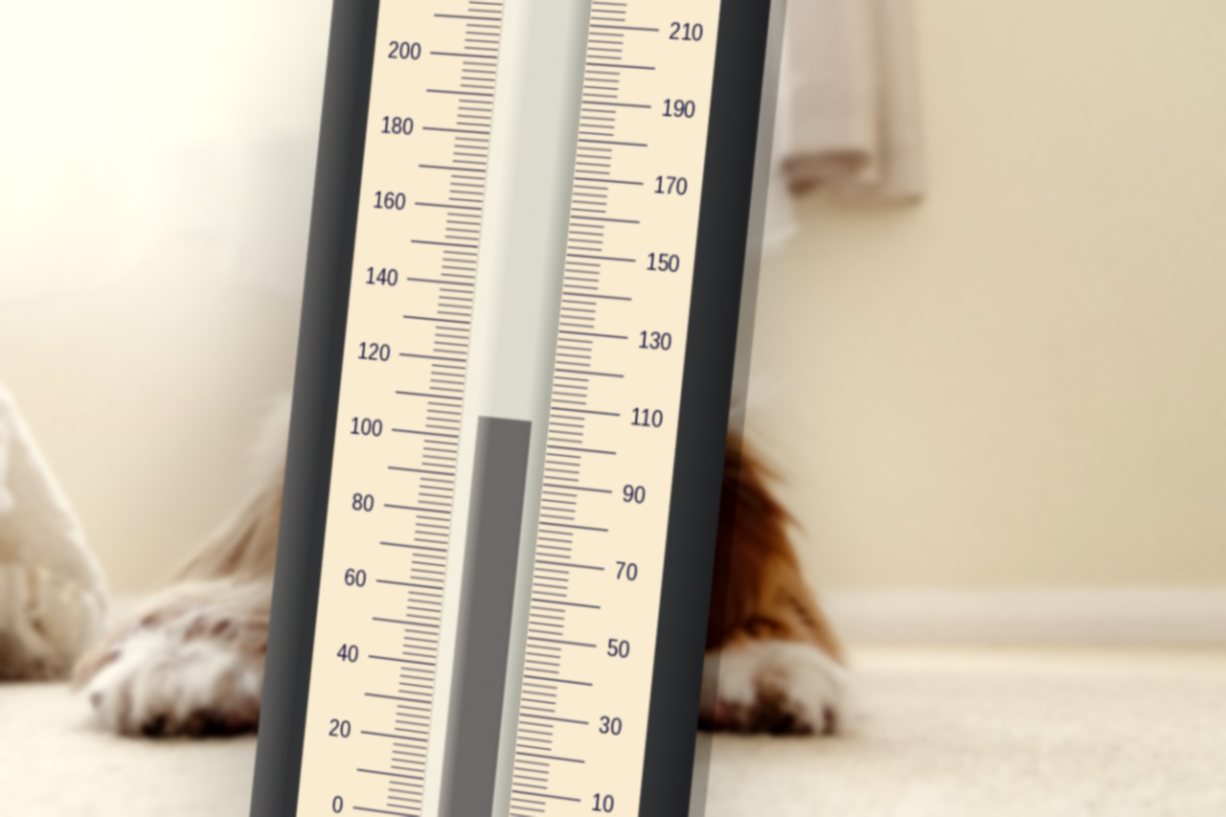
106; mmHg
